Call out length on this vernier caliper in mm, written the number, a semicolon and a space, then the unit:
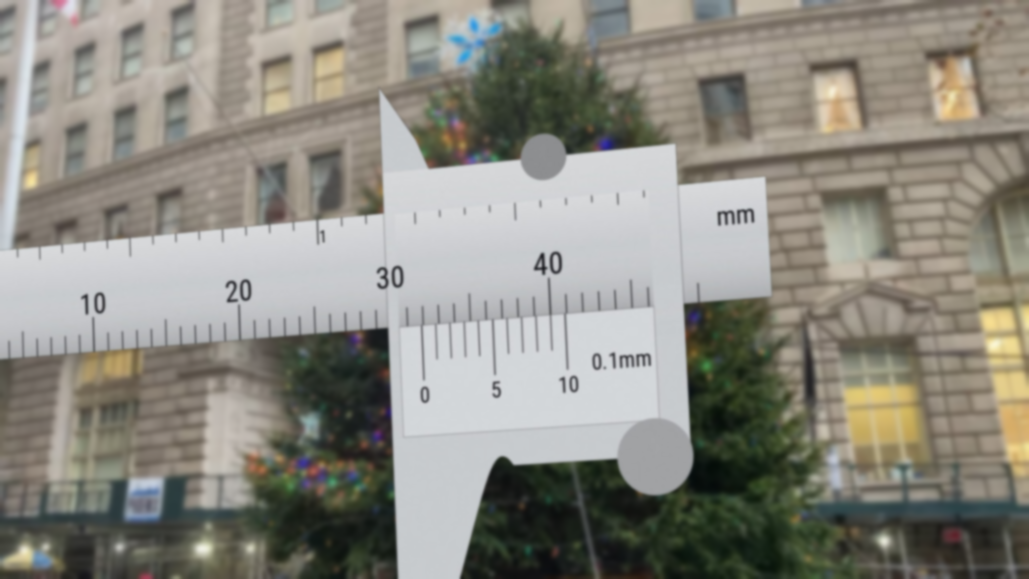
31.9; mm
